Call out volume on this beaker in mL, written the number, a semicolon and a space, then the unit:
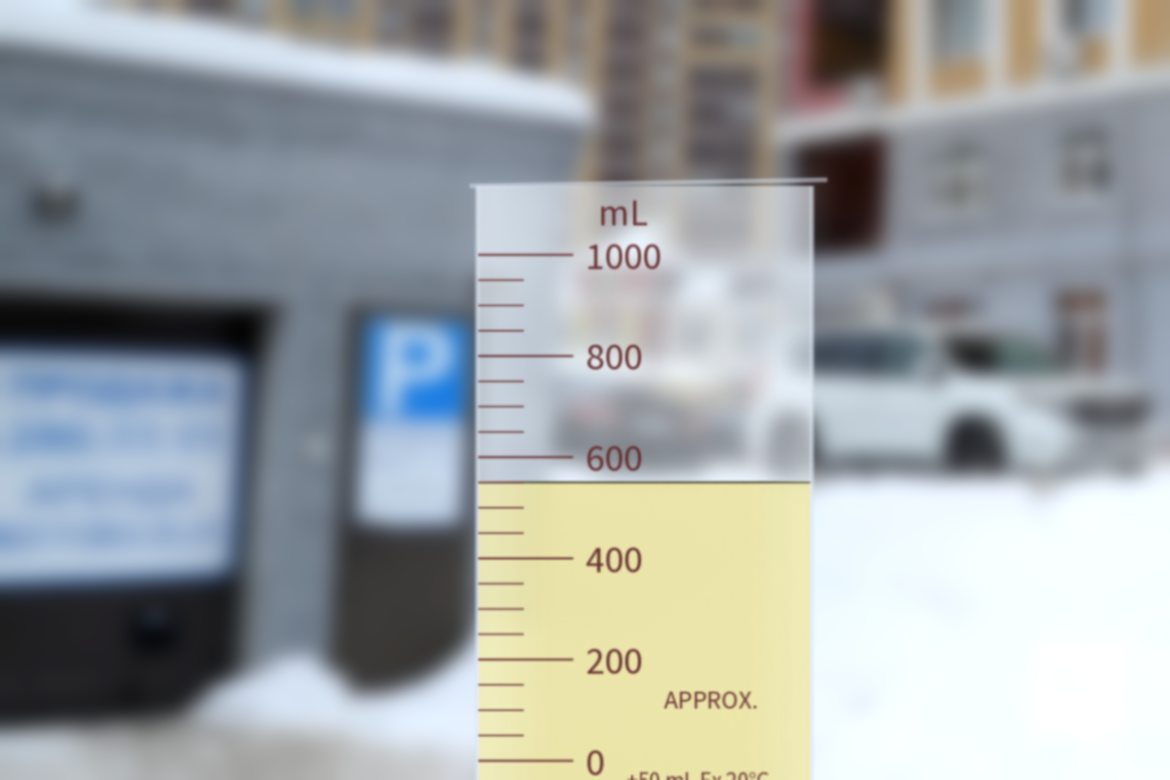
550; mL
